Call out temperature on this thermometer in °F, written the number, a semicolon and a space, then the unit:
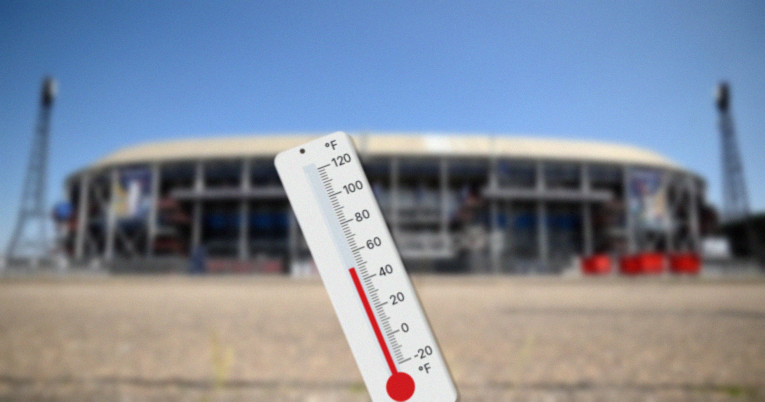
50; °F
